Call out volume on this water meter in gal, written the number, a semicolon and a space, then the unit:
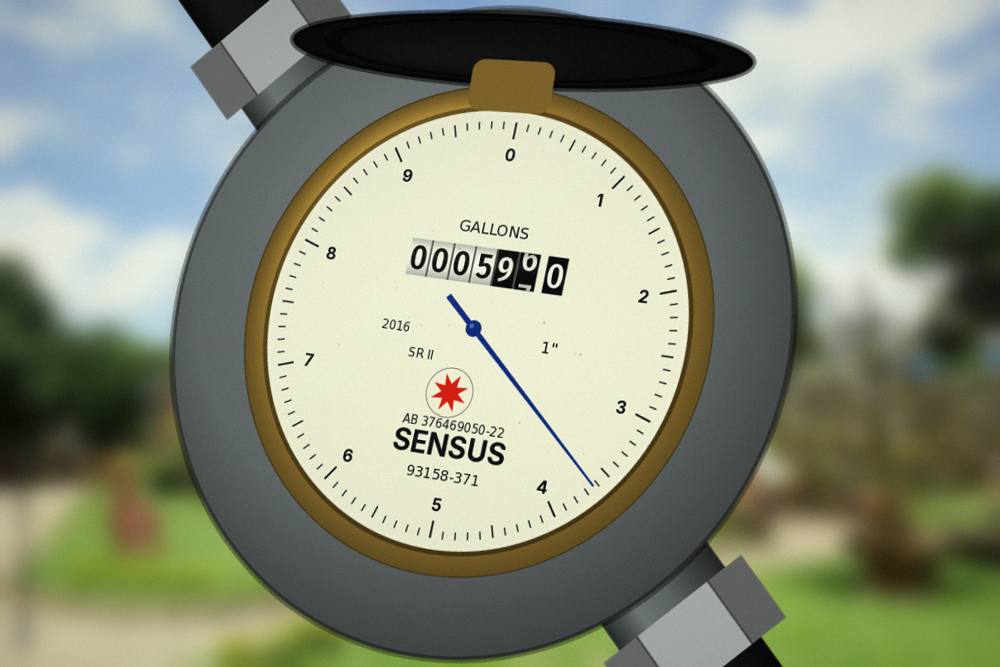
5963.6; gal
